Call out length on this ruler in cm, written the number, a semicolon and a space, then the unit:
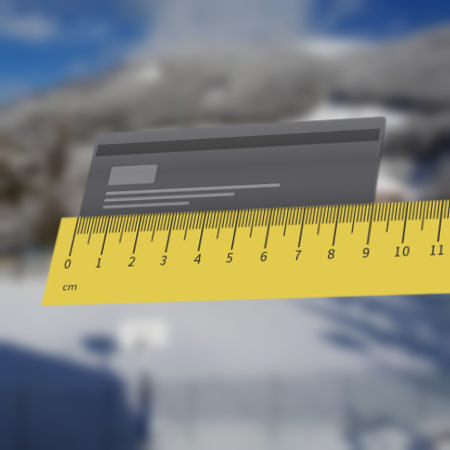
9; cm
